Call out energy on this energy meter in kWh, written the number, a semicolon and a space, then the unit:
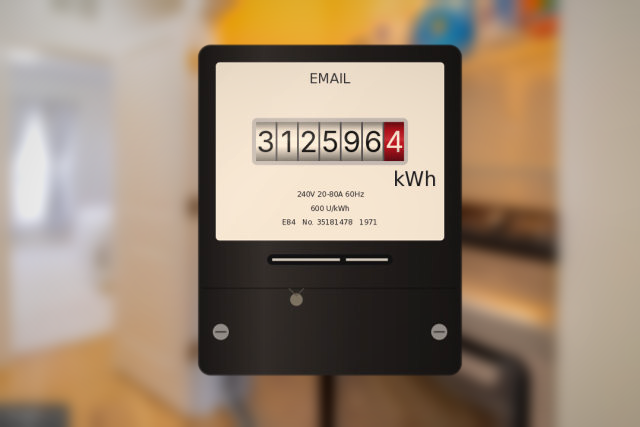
312596.4; kWh
